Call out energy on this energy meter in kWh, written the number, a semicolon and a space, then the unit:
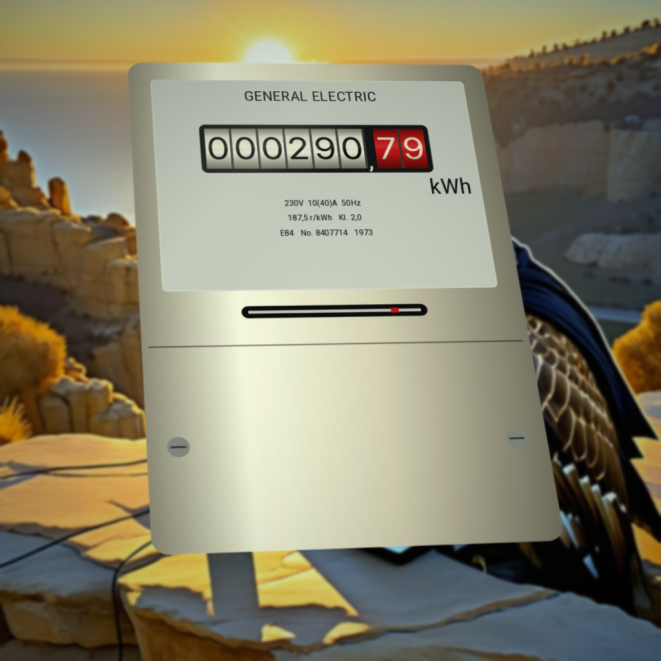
290.79; kWh
